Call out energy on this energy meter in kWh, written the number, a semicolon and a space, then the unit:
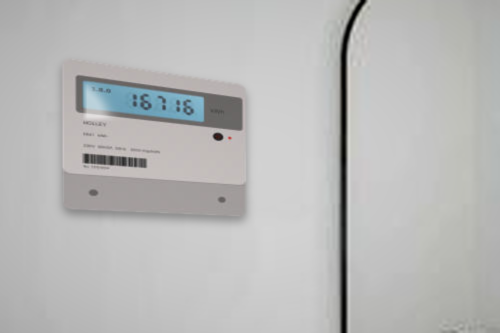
16716; kWh
